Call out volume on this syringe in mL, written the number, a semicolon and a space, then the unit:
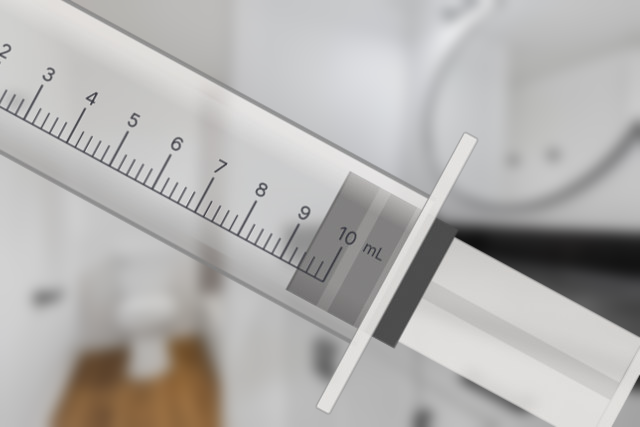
9.4; mL
